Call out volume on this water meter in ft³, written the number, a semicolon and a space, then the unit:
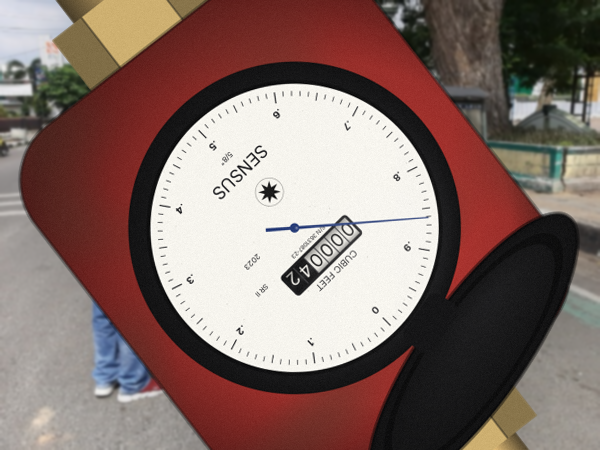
41.86; ft³
